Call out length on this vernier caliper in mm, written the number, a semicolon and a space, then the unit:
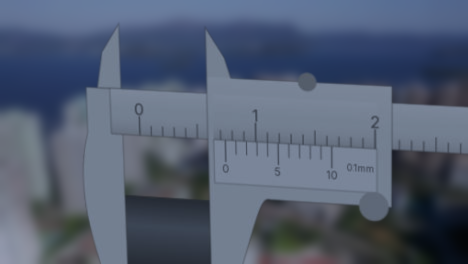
7.4; mm
